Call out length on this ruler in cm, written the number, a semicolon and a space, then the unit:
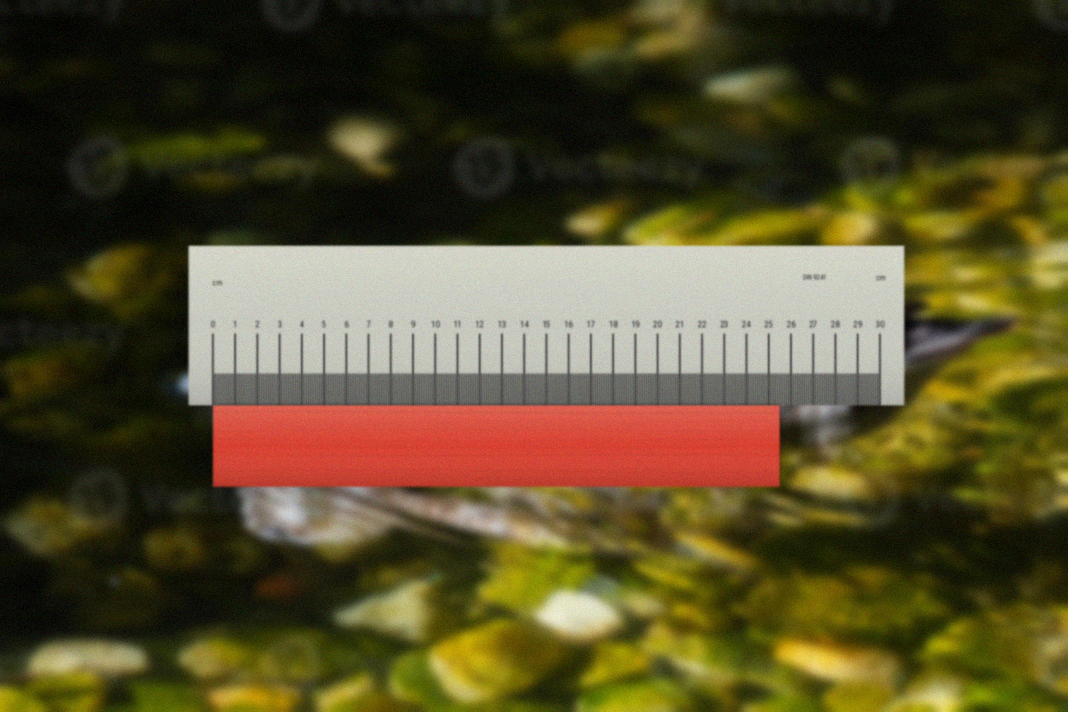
25.5; cm
